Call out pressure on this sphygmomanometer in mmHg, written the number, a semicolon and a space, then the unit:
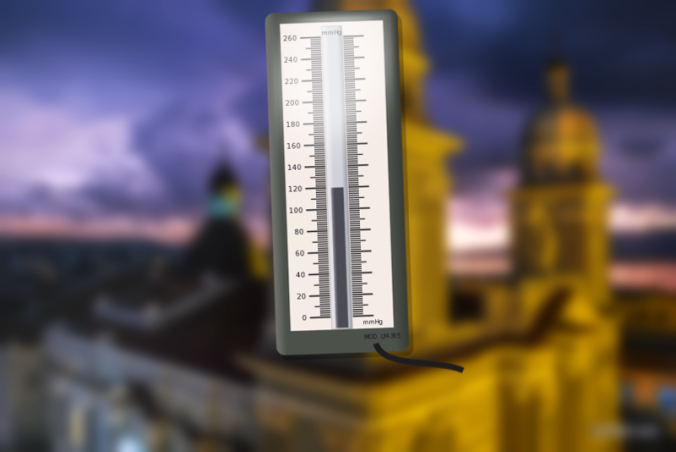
120; mmHg
